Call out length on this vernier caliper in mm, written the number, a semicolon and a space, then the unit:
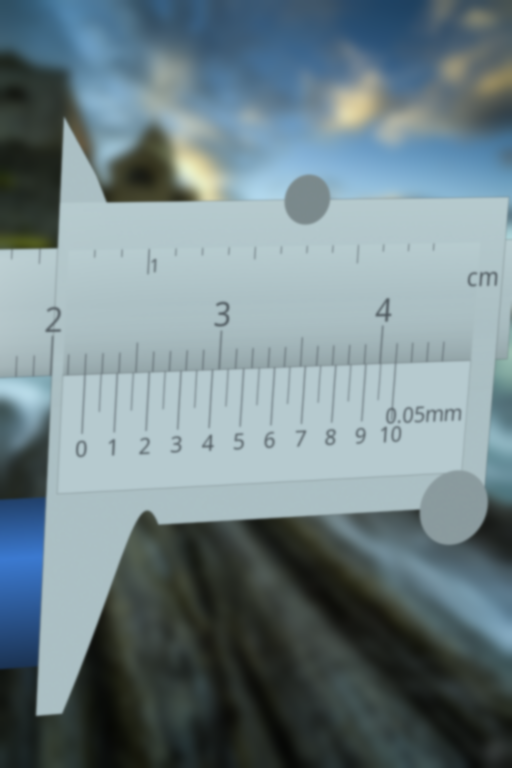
22.0; mm
